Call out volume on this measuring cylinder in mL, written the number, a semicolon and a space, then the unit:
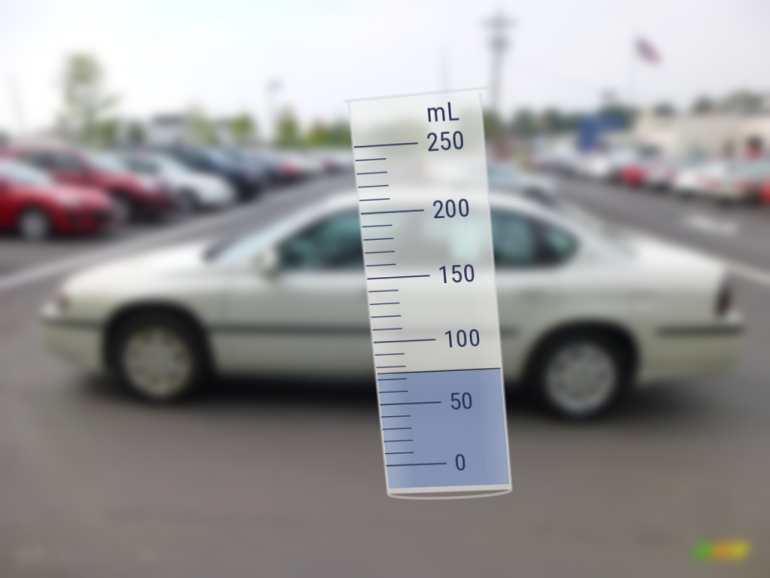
75; mL
